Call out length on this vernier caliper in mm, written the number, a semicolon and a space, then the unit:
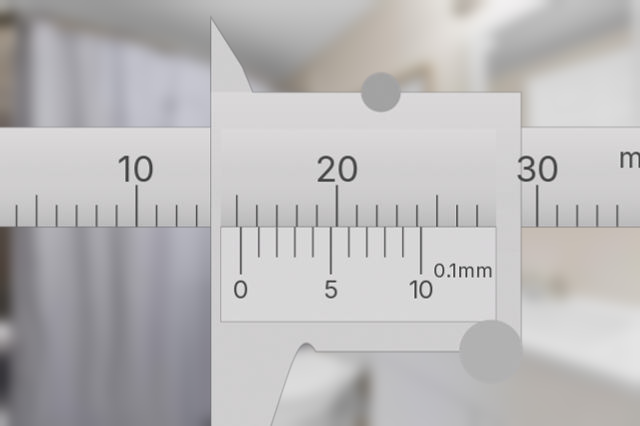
15.2; mm
